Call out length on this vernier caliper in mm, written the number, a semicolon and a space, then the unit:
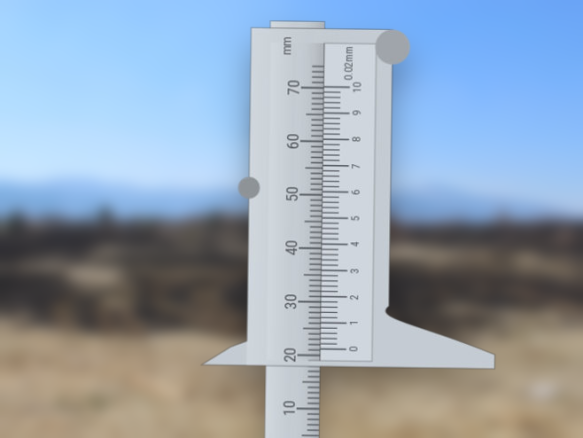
21.2; mm
